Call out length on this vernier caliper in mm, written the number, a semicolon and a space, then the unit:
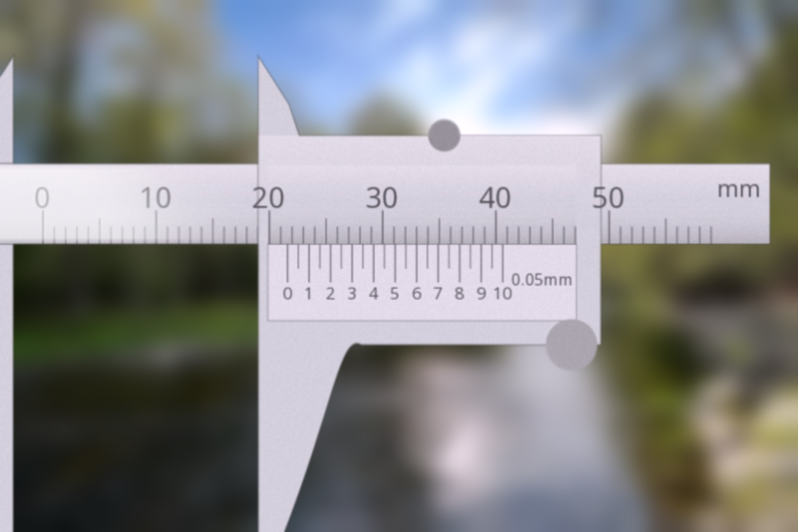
21.6; mm
